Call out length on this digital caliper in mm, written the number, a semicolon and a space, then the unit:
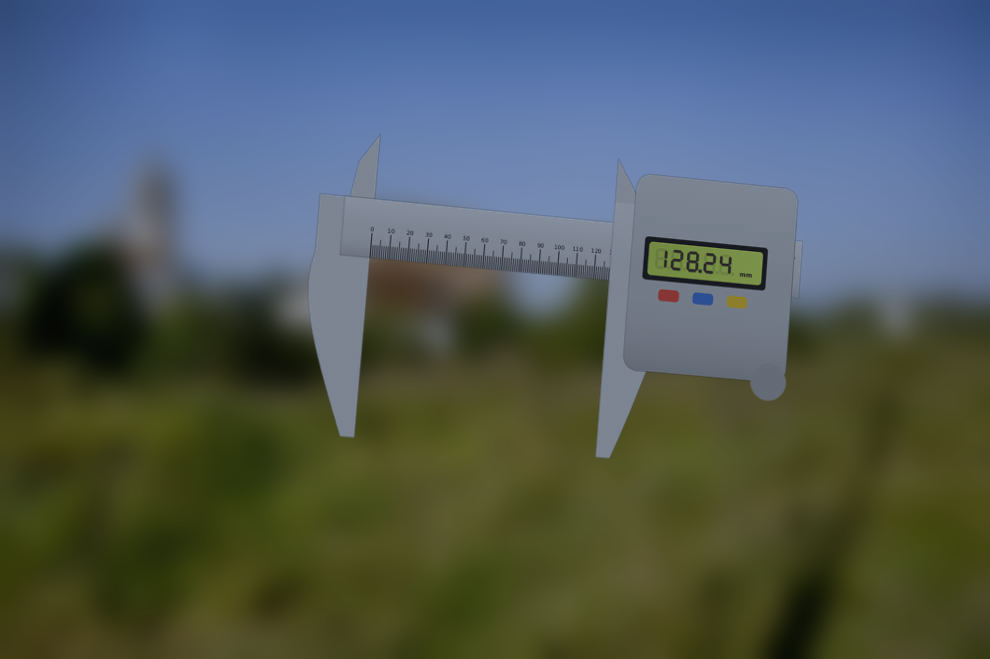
128.24; mm
